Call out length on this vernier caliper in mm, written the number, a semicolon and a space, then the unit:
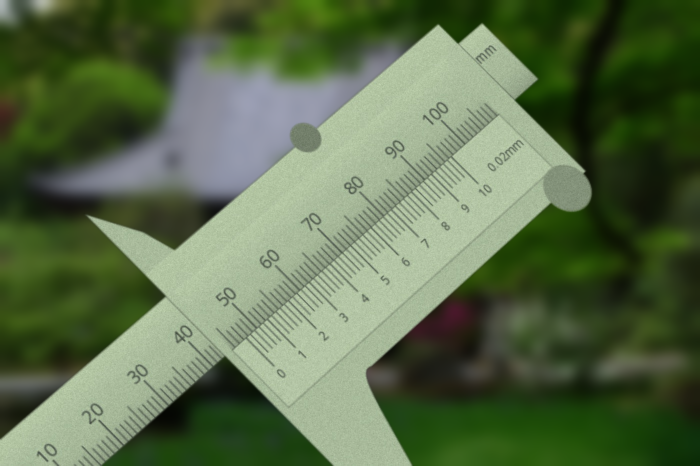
47.5; mm
